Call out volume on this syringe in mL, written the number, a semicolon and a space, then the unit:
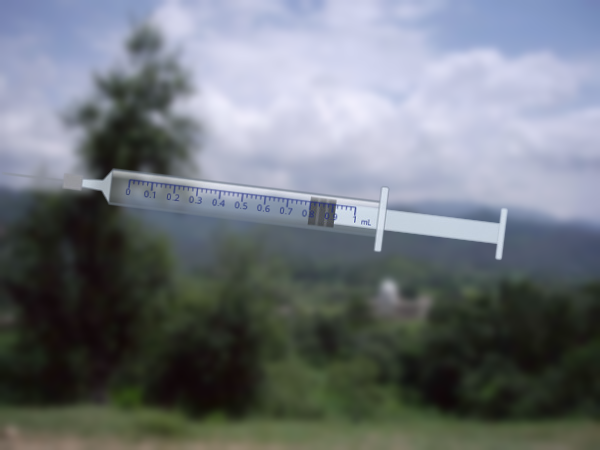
0.8; mL
